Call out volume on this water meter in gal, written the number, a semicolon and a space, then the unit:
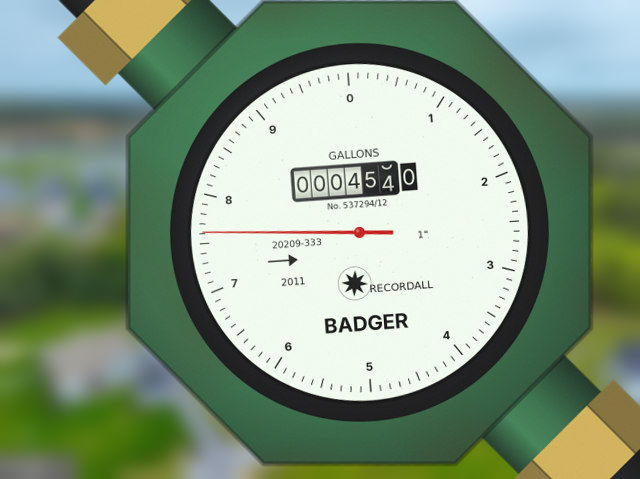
4537.6; gal
